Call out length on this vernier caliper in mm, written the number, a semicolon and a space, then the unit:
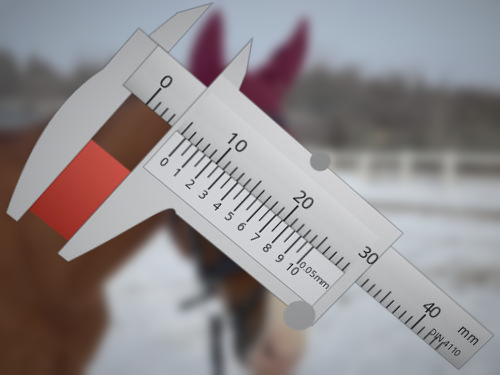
5.6; mm
